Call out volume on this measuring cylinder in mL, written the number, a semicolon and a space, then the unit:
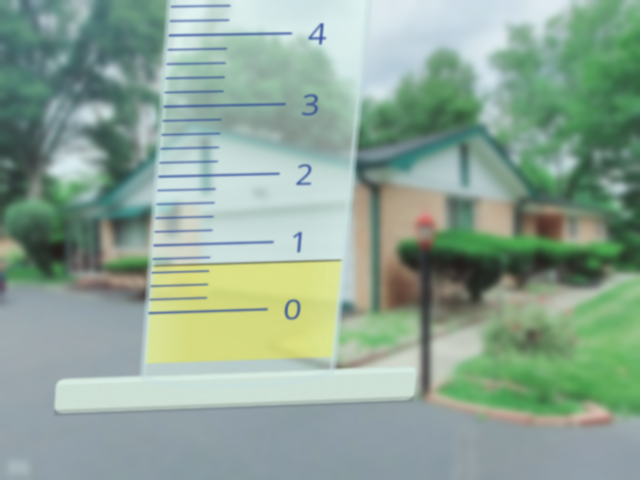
0.7; mL
